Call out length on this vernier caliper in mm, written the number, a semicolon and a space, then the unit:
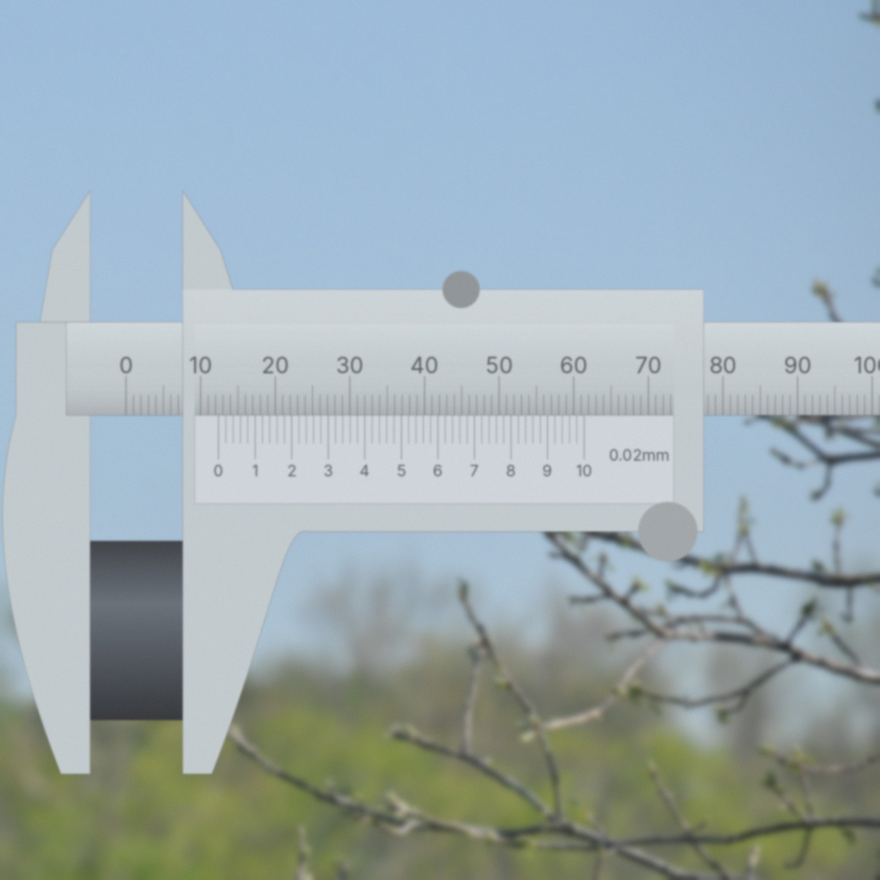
12.4; mm
